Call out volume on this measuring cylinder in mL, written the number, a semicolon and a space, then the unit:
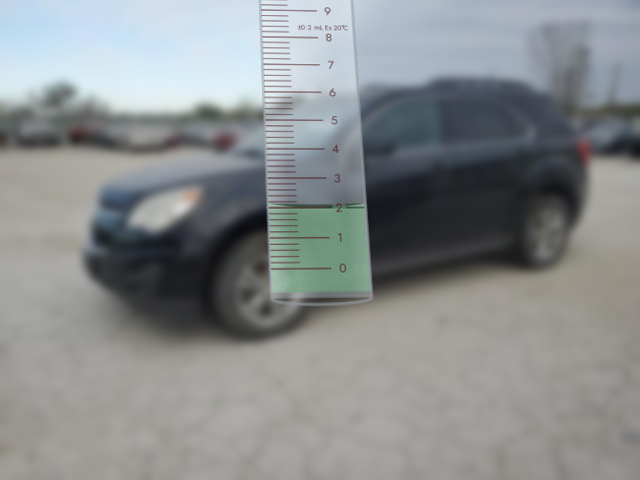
2; mL
